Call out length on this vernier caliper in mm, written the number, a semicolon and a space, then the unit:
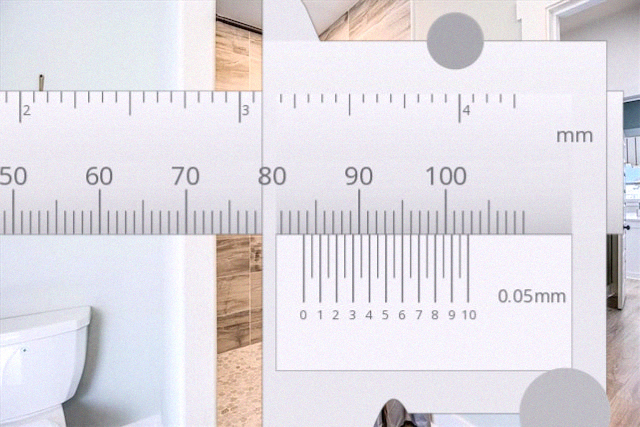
83.6; mm
